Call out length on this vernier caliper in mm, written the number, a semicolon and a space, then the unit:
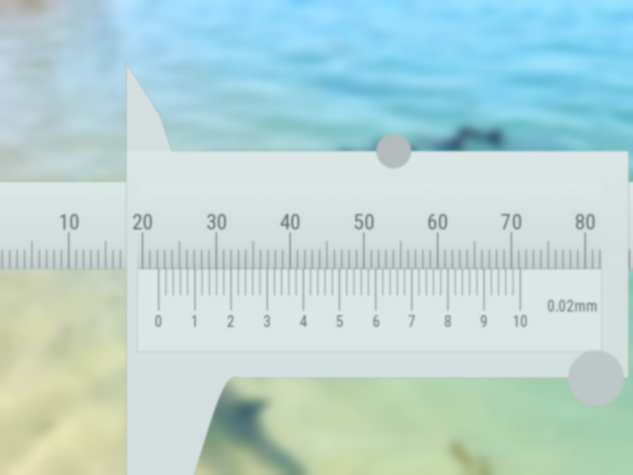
22.2; mm
